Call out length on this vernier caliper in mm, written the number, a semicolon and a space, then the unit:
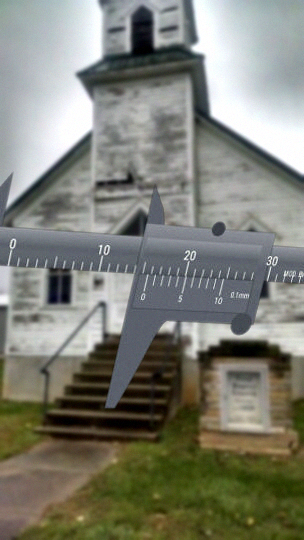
15.6; mm
